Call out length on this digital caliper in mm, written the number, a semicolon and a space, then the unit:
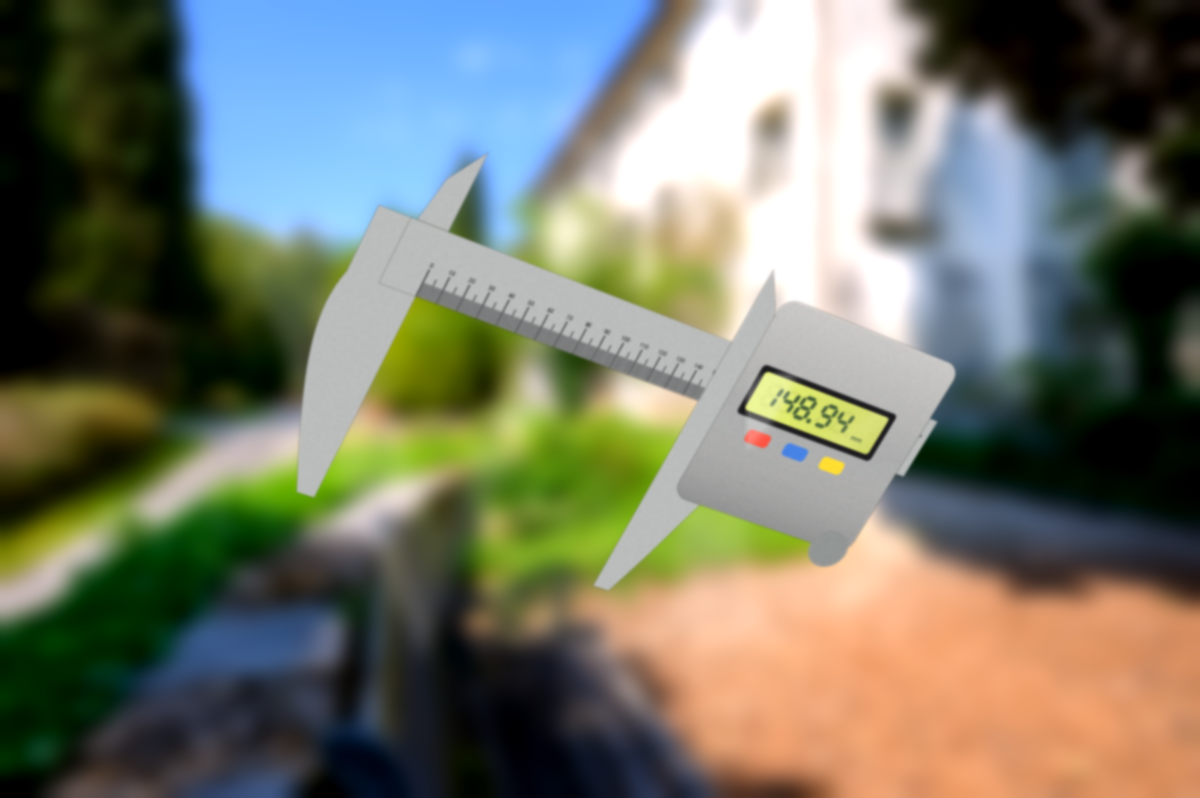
148.94; mm
